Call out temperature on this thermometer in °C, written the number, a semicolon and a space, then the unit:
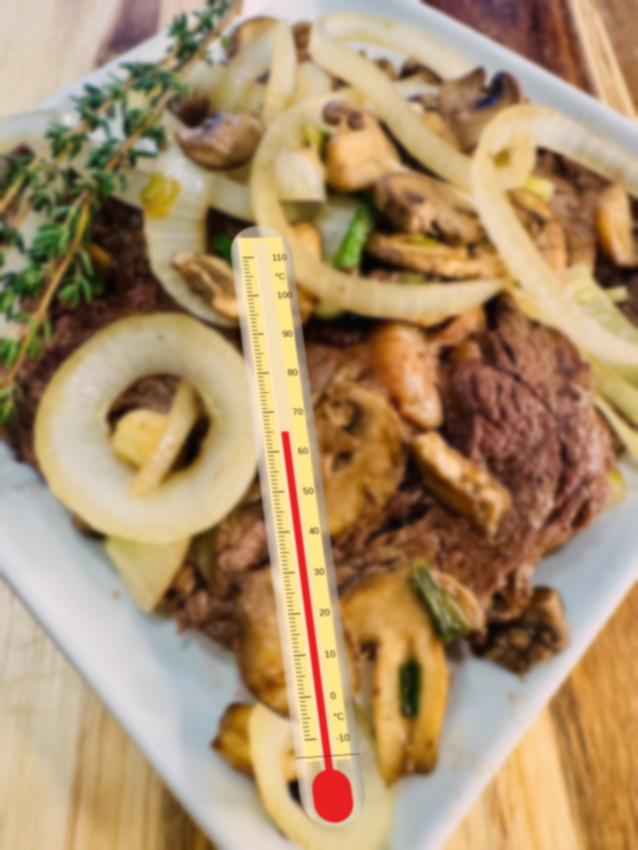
65; °C
